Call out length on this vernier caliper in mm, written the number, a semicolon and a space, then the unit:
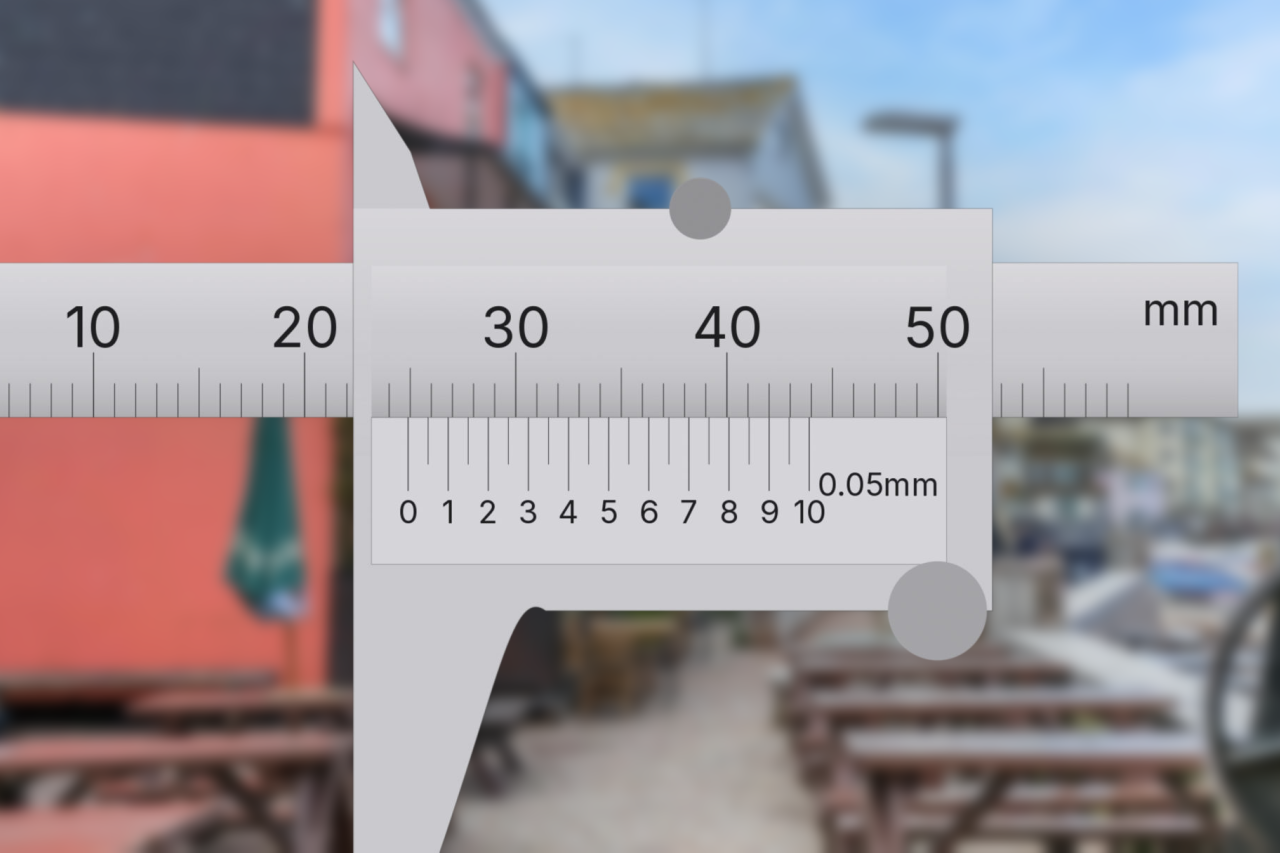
24.9; mm
